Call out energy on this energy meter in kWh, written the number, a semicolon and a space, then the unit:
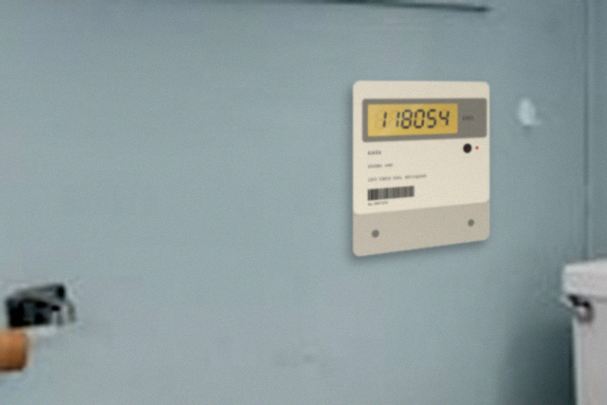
118054; kWh
